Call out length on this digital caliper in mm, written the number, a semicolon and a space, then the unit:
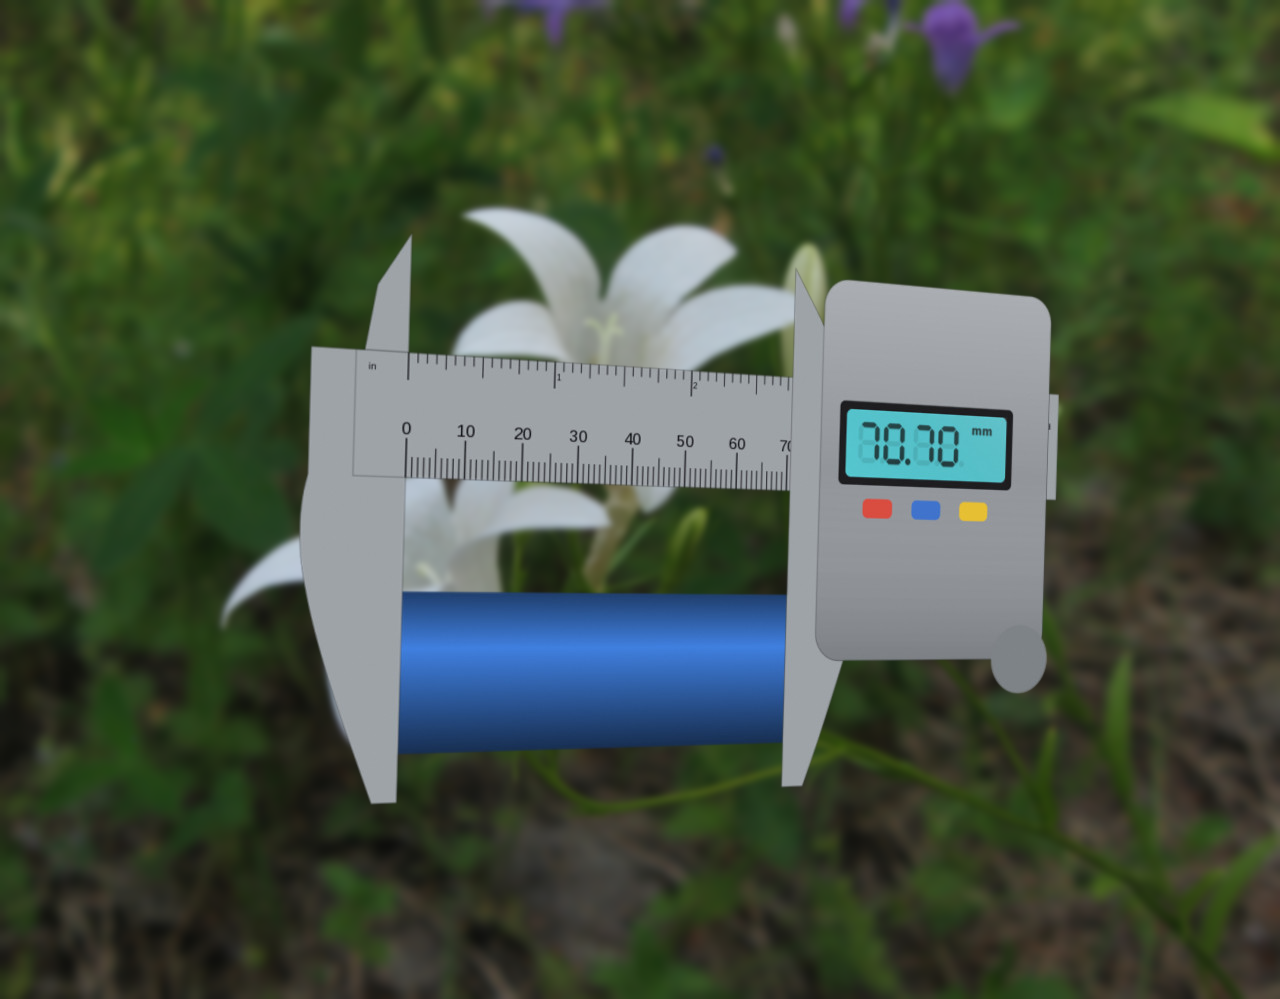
70.70; mm
